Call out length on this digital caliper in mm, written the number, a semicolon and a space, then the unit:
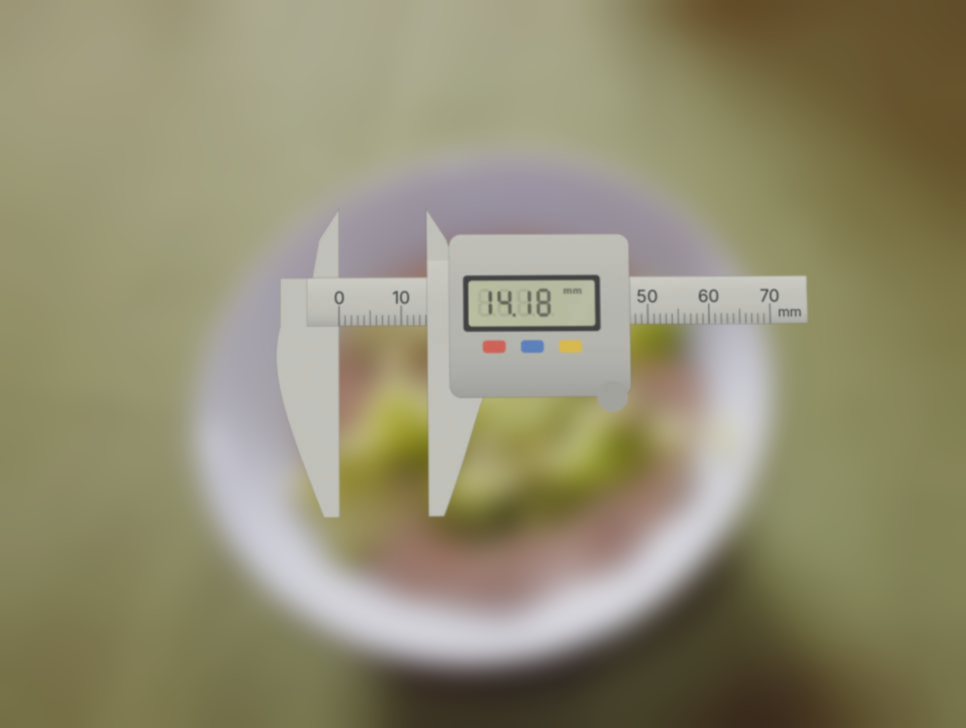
14.18; mm
